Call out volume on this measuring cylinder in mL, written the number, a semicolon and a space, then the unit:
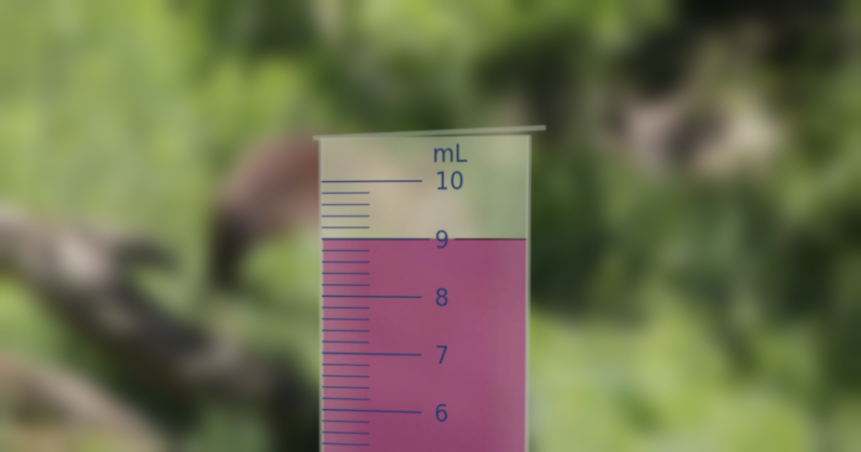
9; mL
